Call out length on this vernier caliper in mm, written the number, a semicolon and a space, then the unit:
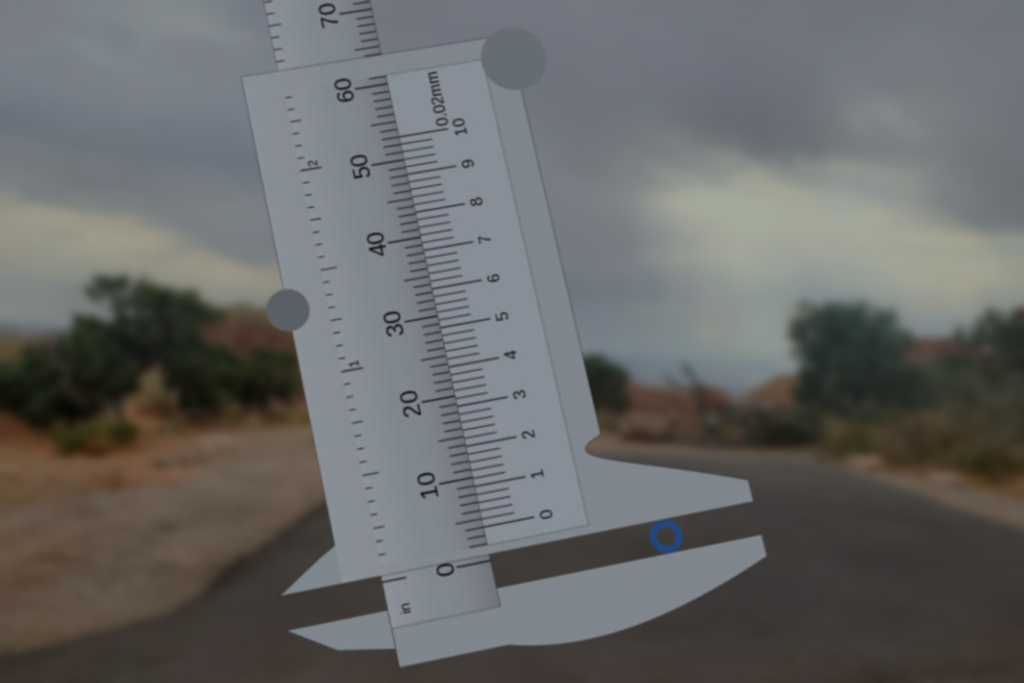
4.0; mm
